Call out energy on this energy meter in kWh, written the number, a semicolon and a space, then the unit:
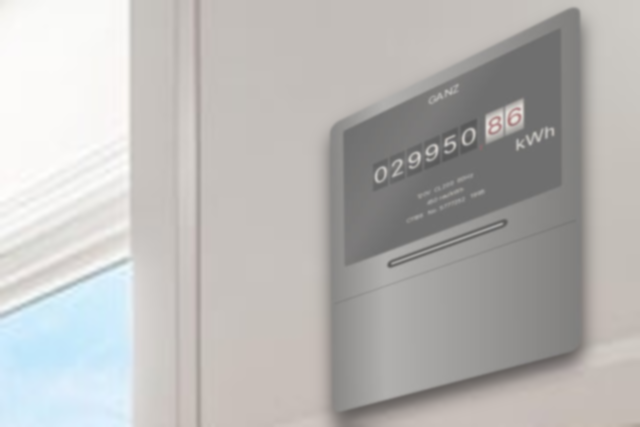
29950.86; kWh
